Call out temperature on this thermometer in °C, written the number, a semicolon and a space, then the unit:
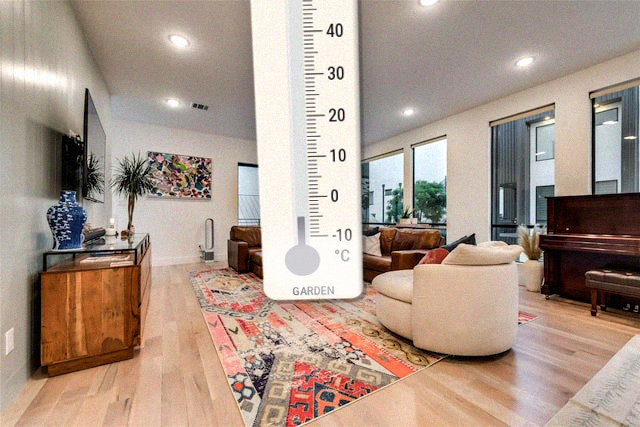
-5; °C
